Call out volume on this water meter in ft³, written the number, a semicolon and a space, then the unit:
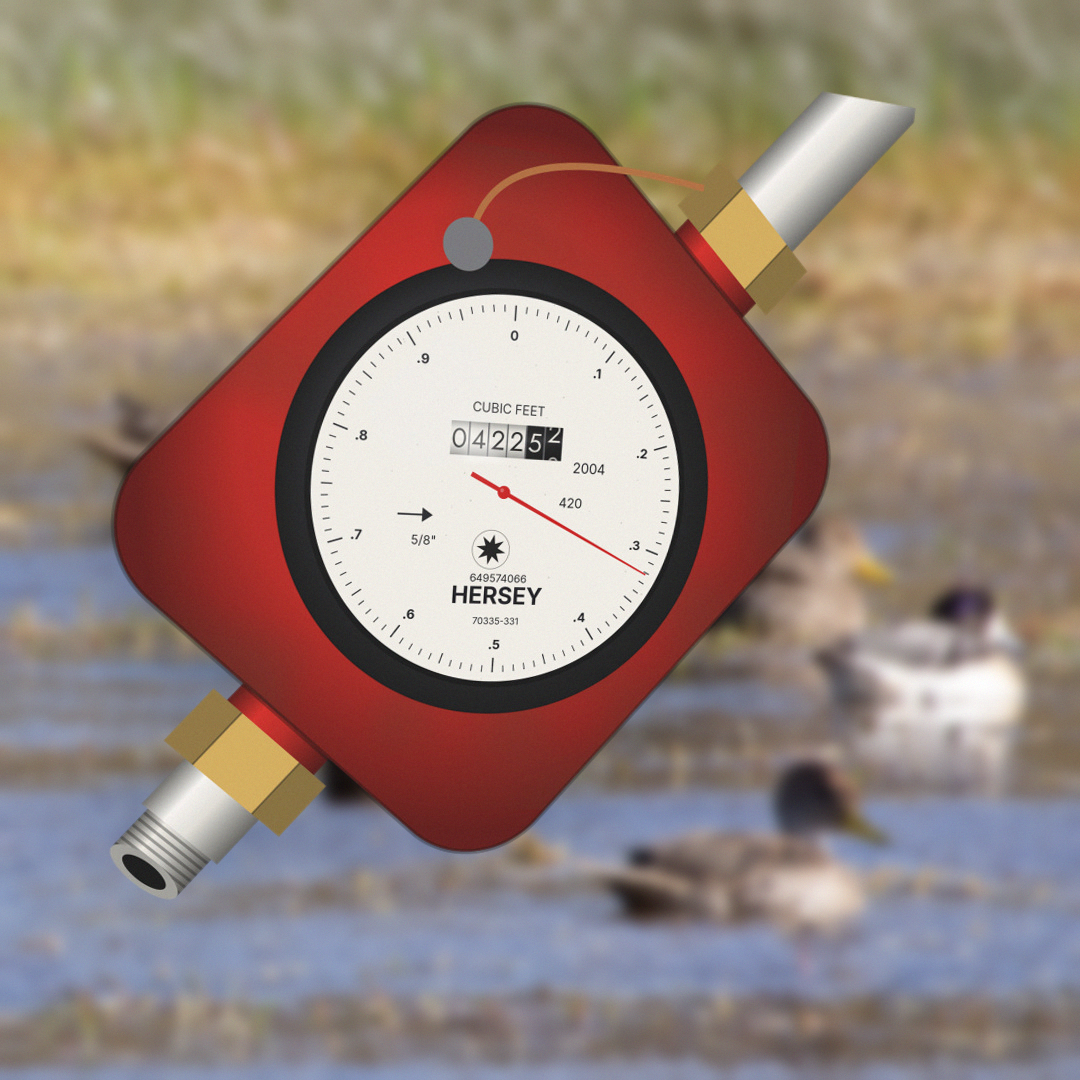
42252.32; ft³
